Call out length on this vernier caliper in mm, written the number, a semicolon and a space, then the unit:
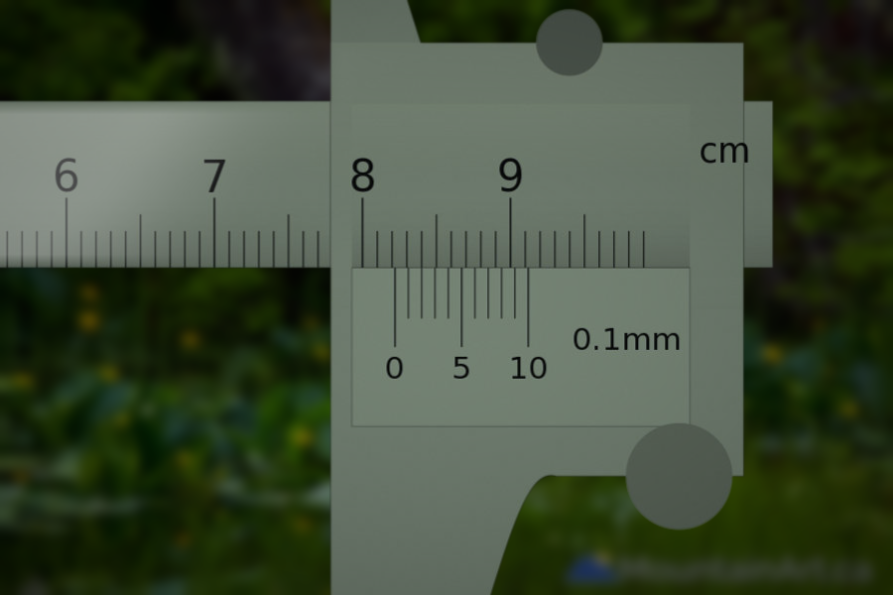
82.2; mm
